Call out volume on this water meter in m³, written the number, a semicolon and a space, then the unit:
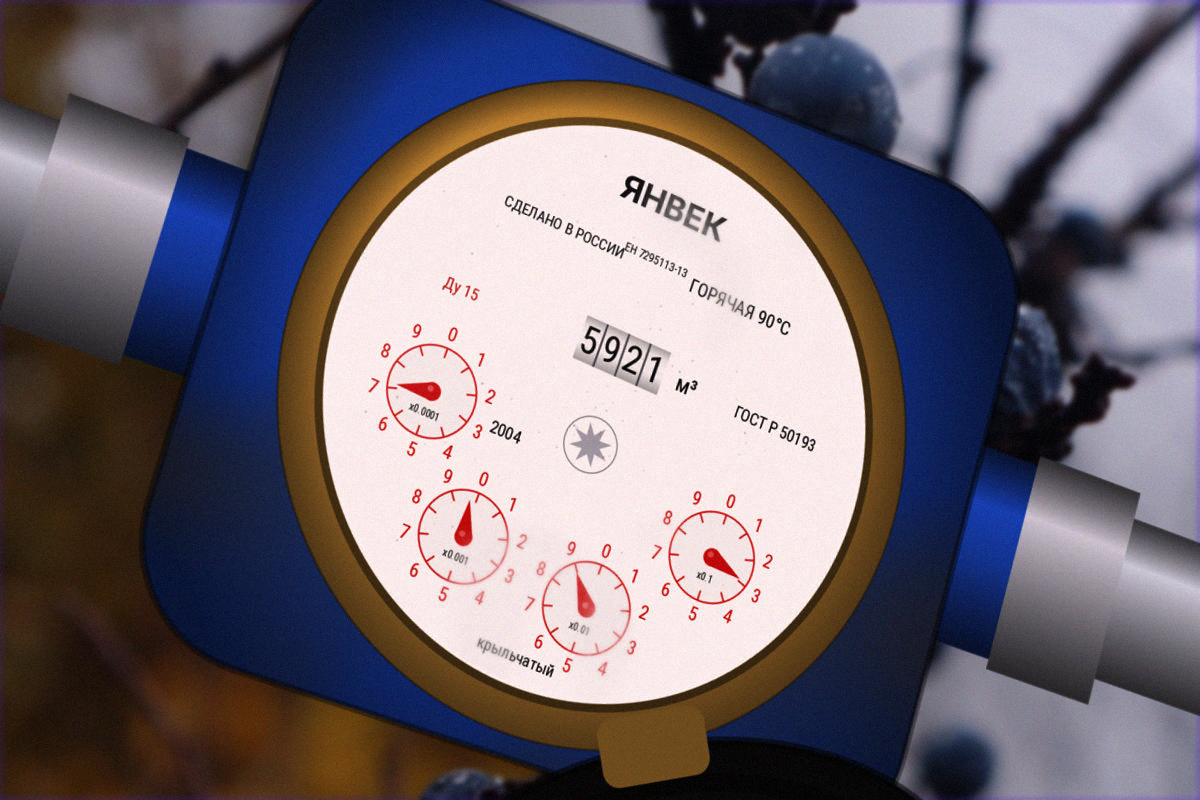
5921.2897; m³
